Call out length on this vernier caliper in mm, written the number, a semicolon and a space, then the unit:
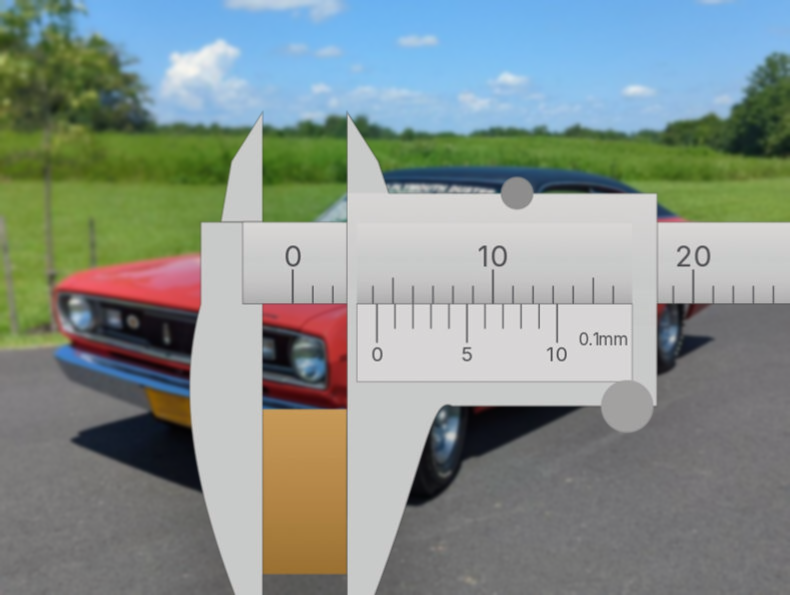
4.2; mm
